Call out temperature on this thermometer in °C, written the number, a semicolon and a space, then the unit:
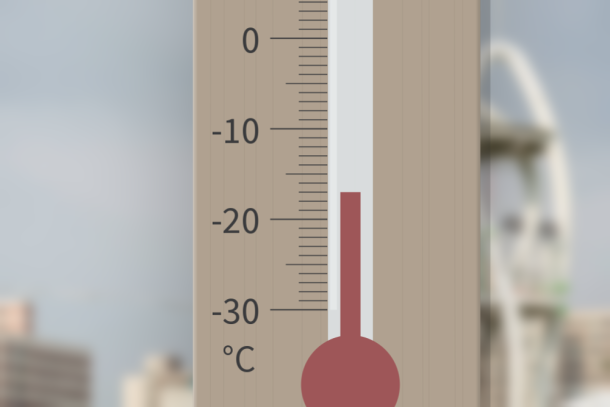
-17; °C
